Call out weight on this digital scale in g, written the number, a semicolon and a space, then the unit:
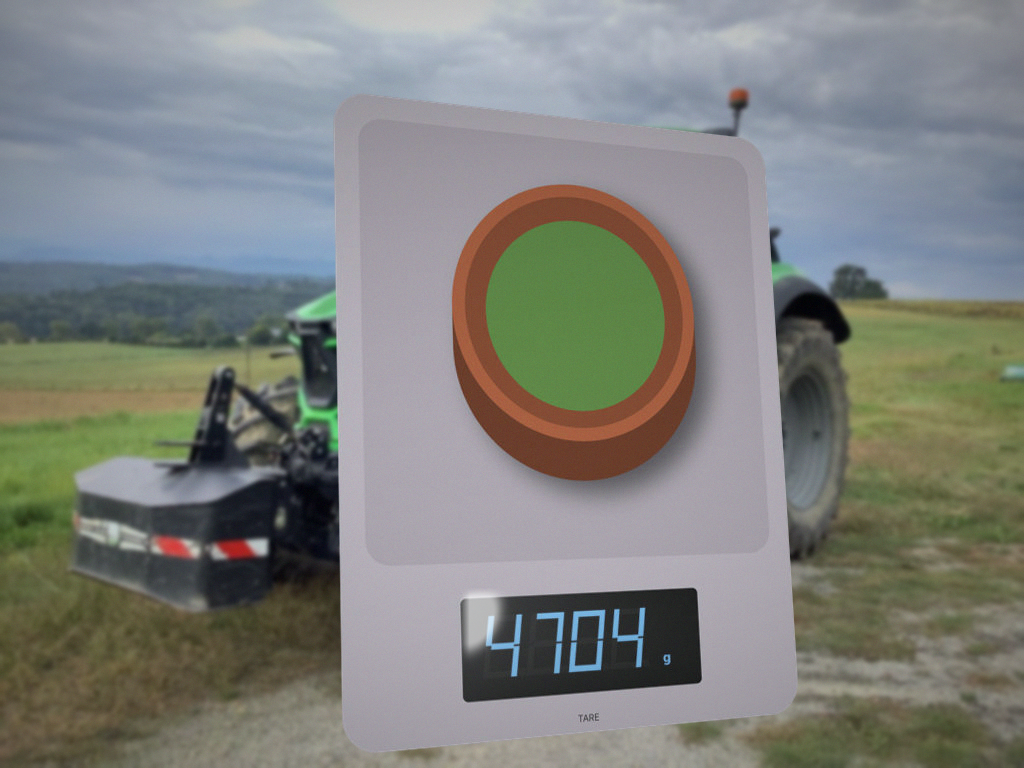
4704; g
